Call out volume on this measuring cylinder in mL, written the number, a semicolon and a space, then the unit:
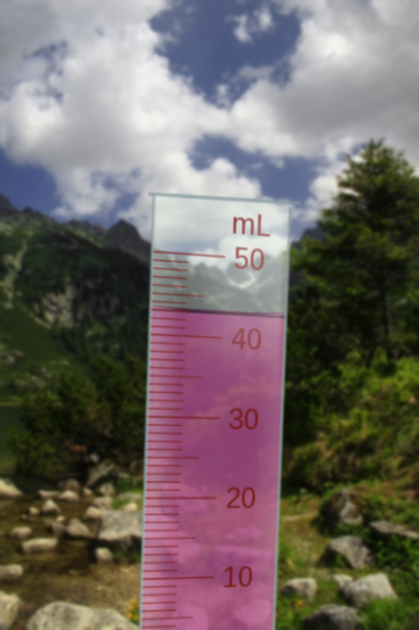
43; mL
